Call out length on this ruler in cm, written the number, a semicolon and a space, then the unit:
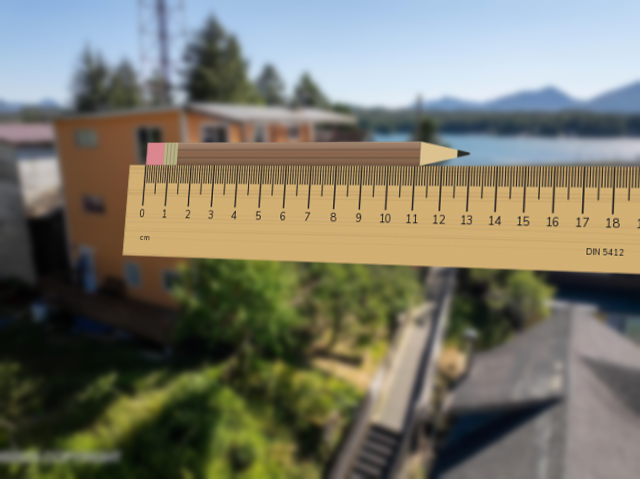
13; cm
